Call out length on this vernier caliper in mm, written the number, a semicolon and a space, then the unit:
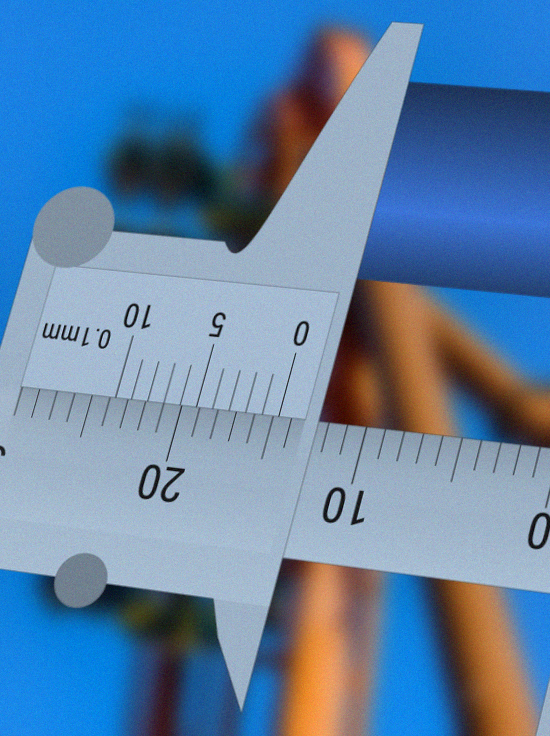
14.7; mm
